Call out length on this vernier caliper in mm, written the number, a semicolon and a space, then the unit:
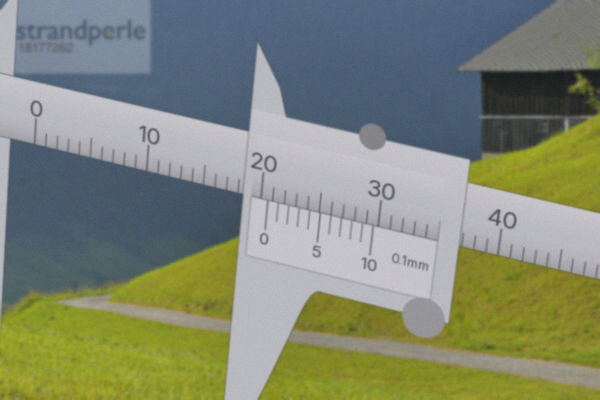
20.6; mm
